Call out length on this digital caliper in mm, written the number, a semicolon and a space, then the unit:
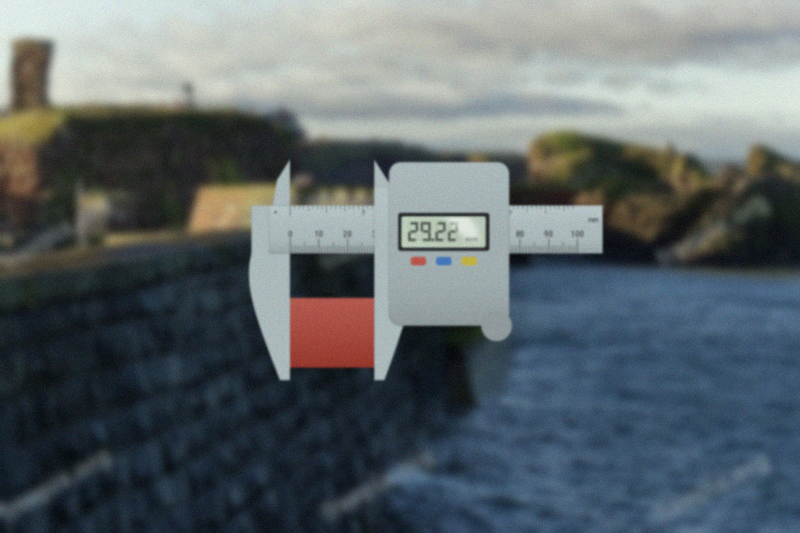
29.22; mm
